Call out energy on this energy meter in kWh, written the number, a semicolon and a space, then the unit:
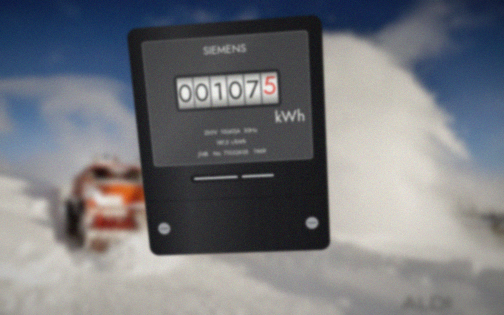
107.5; kWh
